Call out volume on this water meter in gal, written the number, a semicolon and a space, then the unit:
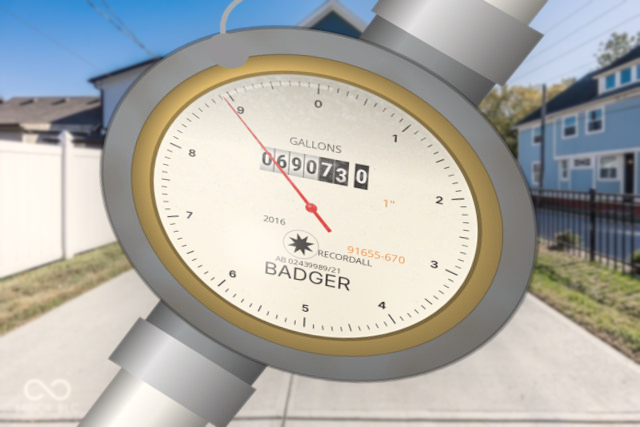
690728.9; gal
